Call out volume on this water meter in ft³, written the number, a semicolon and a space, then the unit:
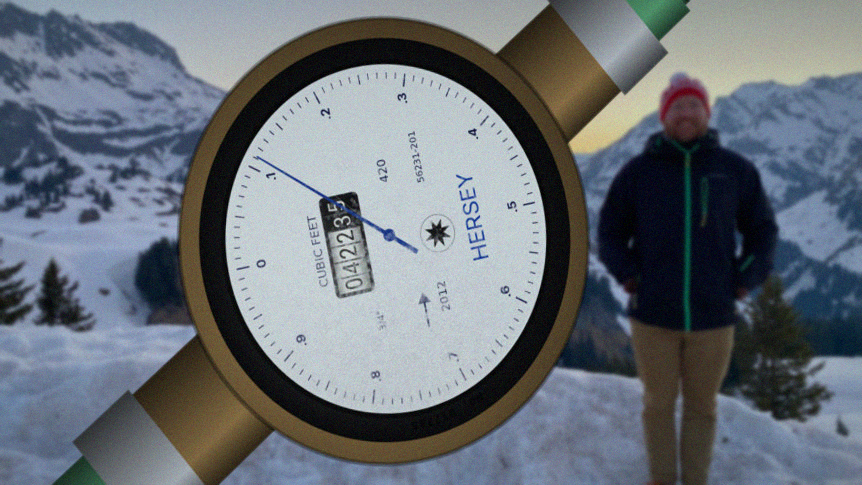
42235.11; ft³
